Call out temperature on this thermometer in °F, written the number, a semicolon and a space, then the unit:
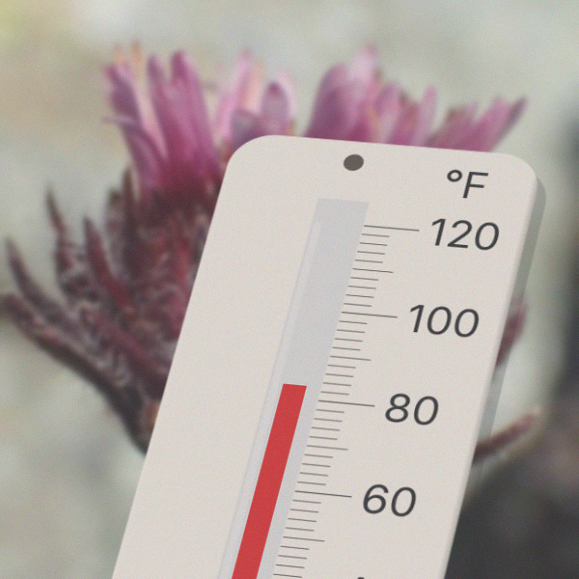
83; °F
